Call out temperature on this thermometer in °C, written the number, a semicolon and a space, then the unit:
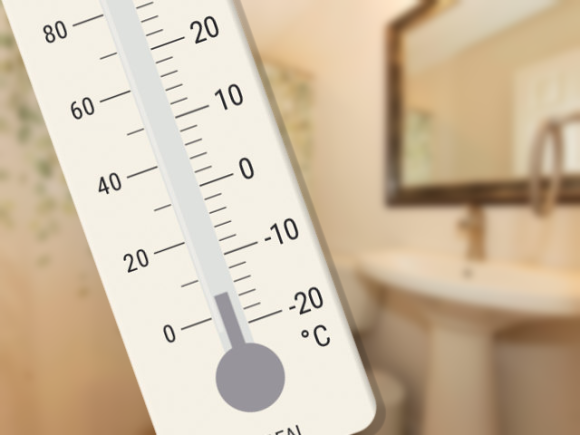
-15; °C
